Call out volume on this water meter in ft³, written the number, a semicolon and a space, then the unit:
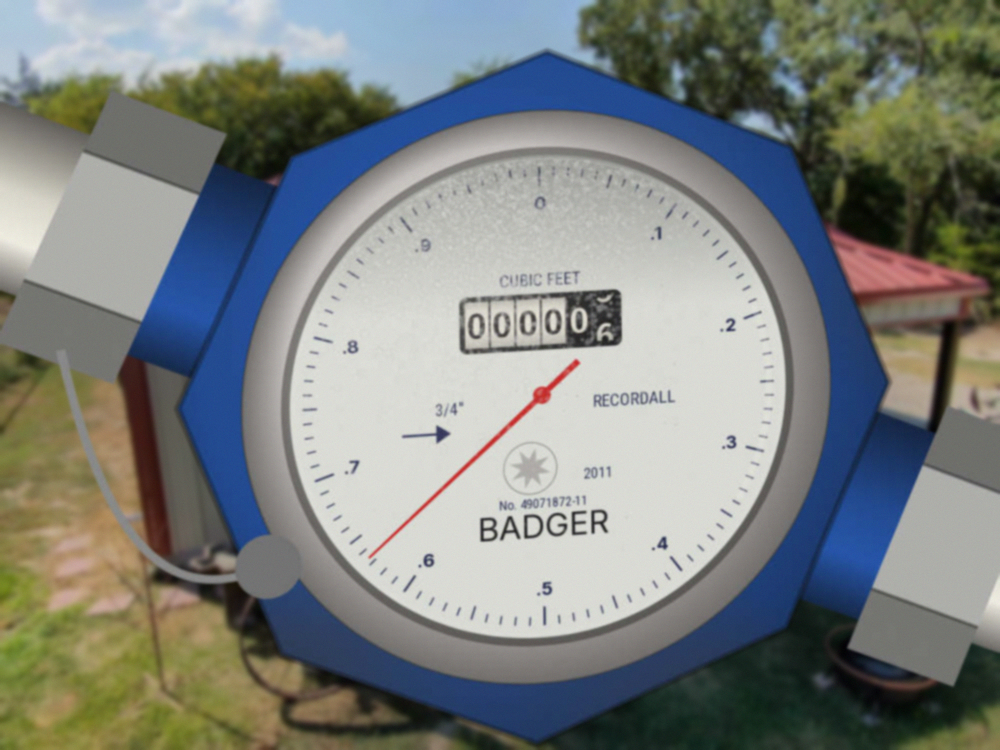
5.63; ft³
